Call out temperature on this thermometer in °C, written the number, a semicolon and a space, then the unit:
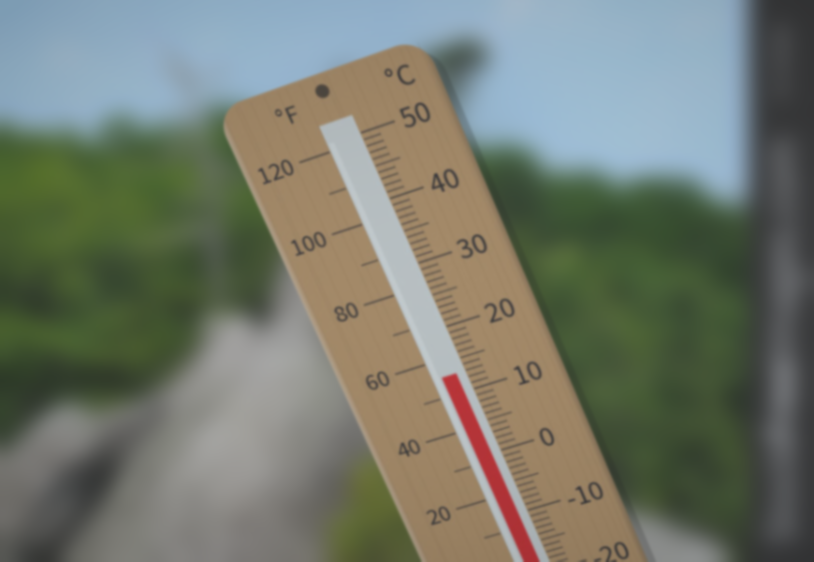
13; °C
